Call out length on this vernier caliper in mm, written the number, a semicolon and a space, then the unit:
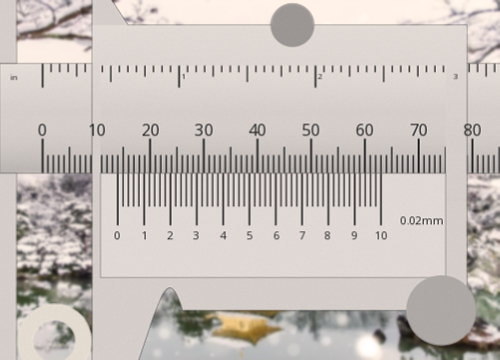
14.0; mm
